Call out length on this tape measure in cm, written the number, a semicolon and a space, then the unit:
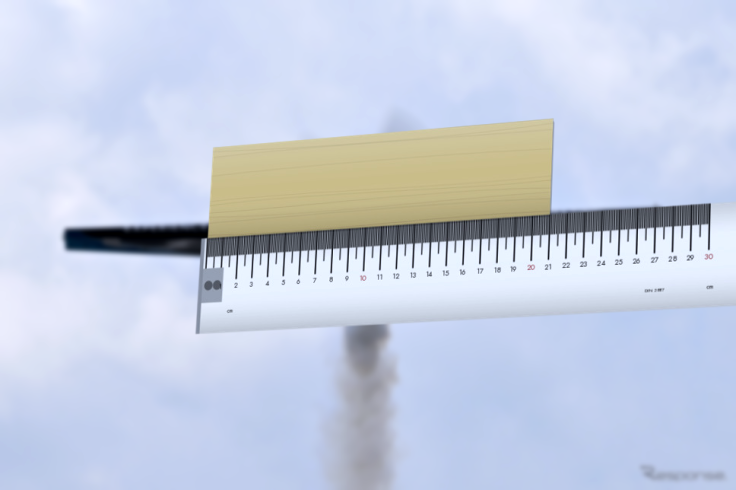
21; cm
